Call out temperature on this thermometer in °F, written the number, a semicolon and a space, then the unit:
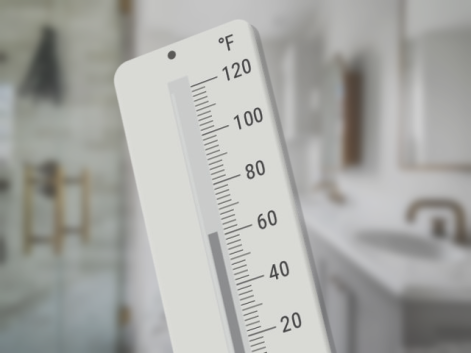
62; °F
